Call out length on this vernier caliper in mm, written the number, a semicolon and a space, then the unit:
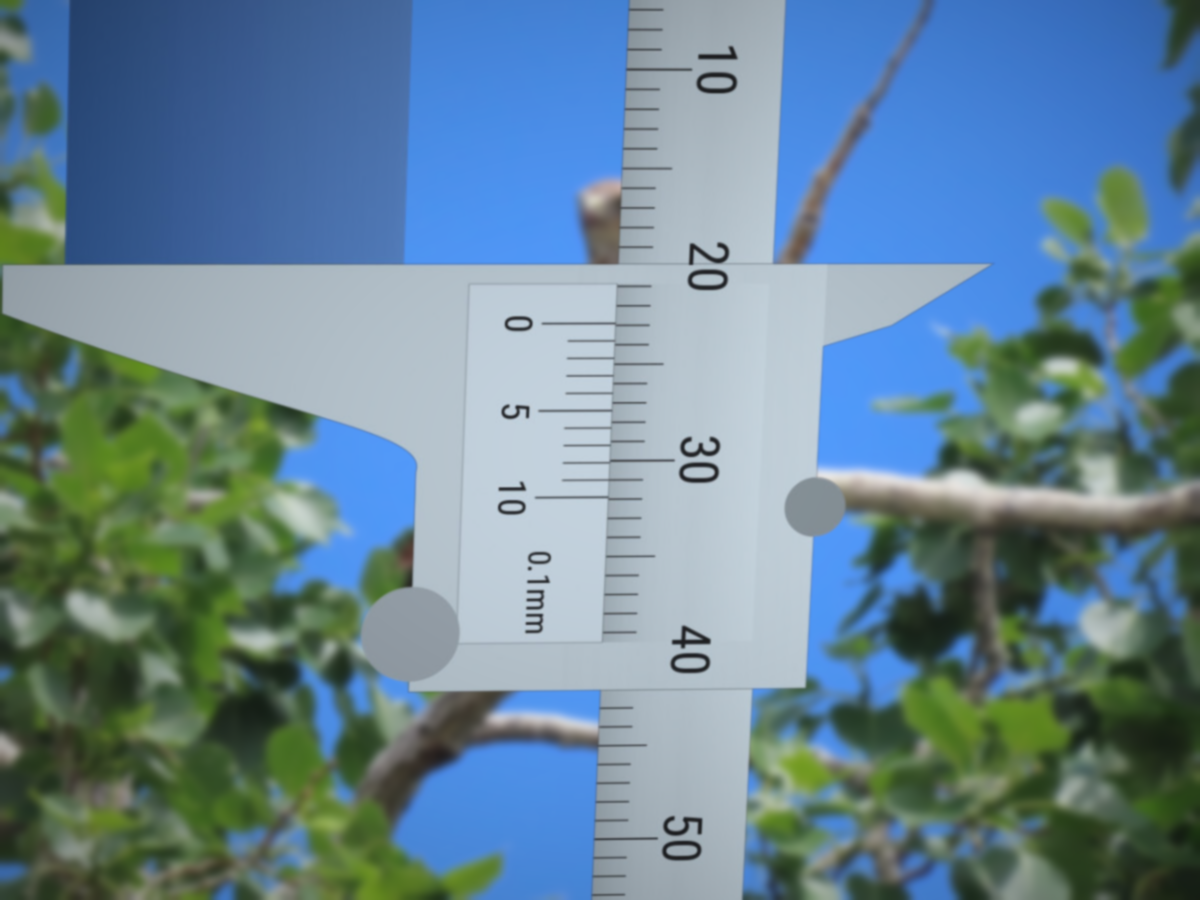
22.9; mm
